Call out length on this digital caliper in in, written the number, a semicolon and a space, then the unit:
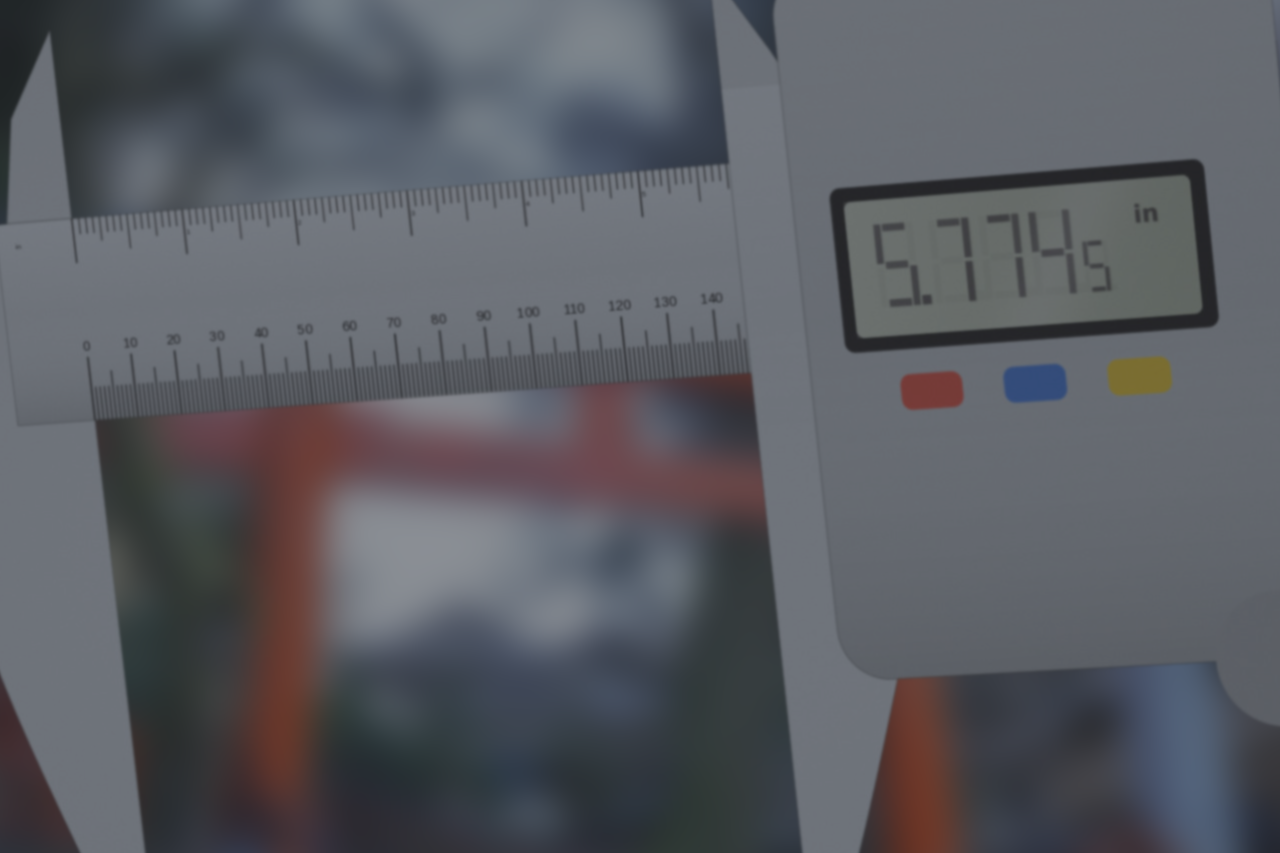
5.7745; in
